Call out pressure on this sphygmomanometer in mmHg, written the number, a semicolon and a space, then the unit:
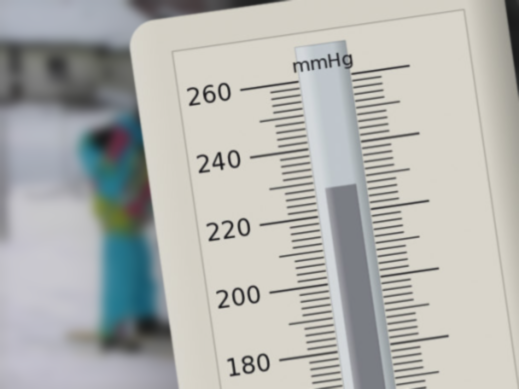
228; mmHg
